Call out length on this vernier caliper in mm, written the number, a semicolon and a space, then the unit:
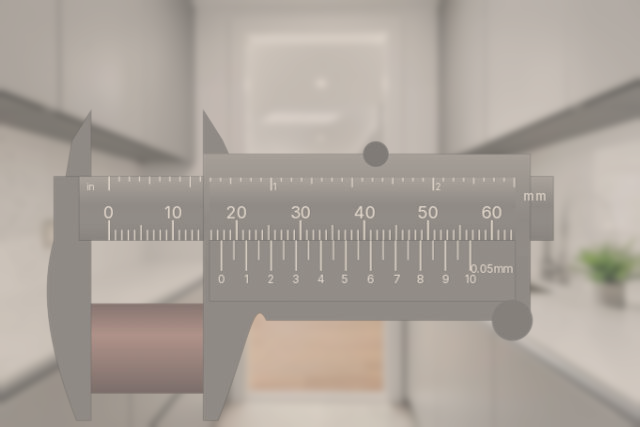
17.6; mm
